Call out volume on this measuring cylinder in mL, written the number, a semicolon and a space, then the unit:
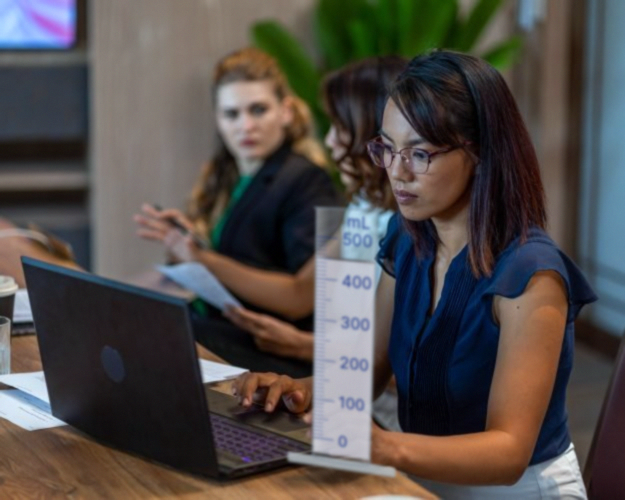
450; mL
